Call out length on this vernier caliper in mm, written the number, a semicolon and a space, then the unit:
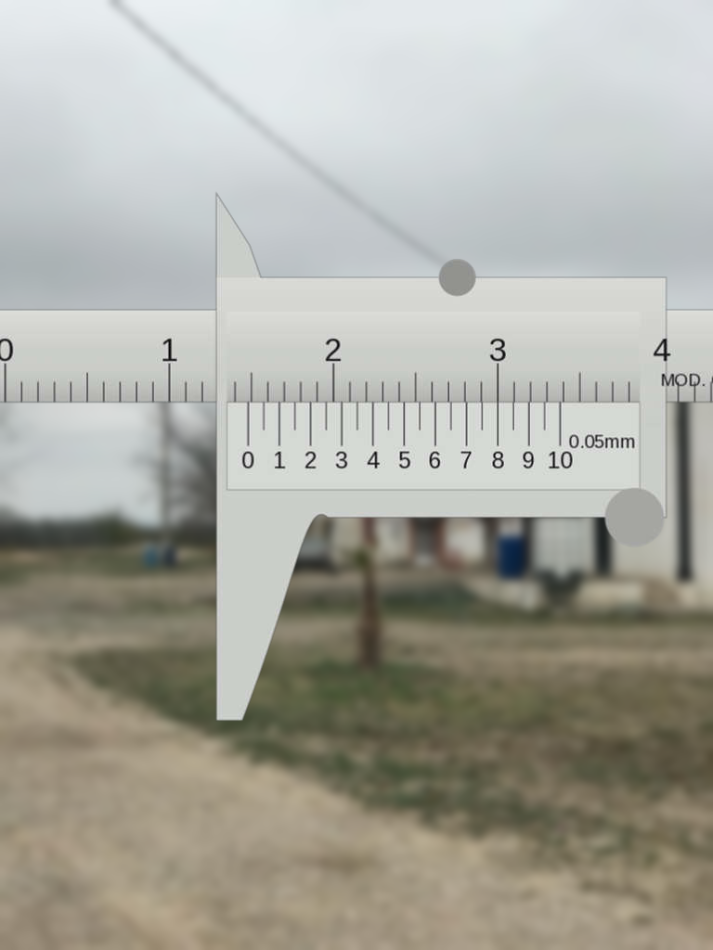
14.8; mm
